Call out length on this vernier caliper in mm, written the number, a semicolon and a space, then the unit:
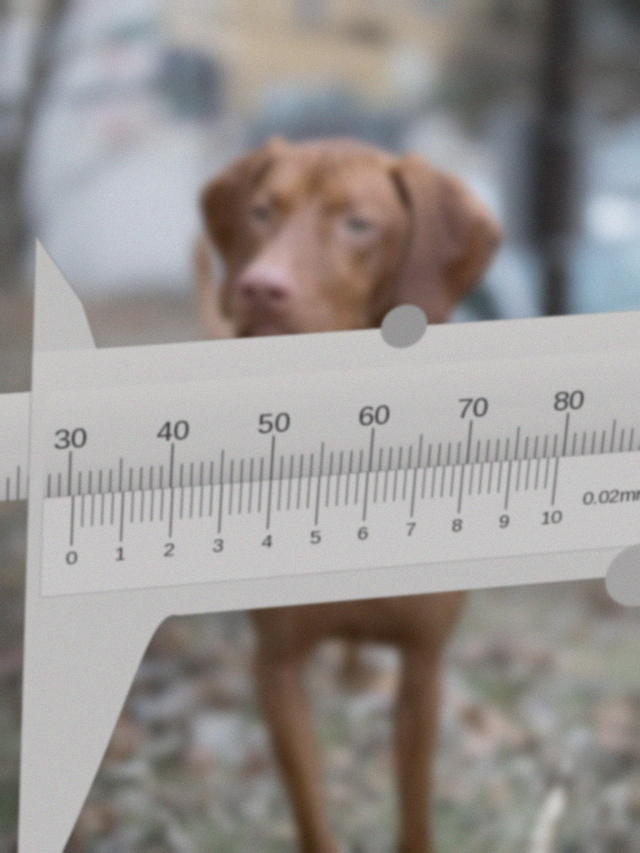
30.4; mm
